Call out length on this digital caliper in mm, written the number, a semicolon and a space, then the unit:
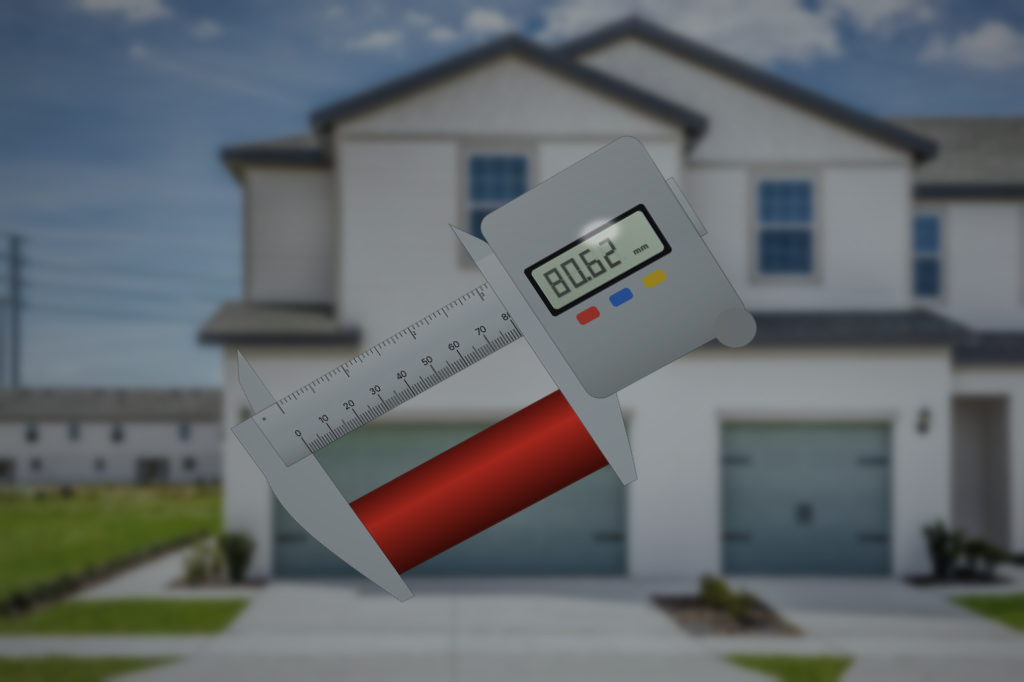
80.62; mm
